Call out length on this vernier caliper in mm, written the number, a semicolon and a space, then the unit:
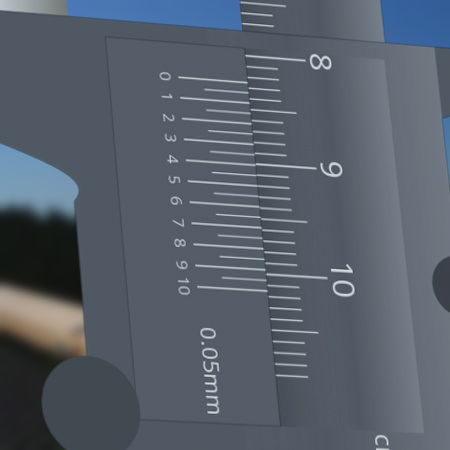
82.5; mm
